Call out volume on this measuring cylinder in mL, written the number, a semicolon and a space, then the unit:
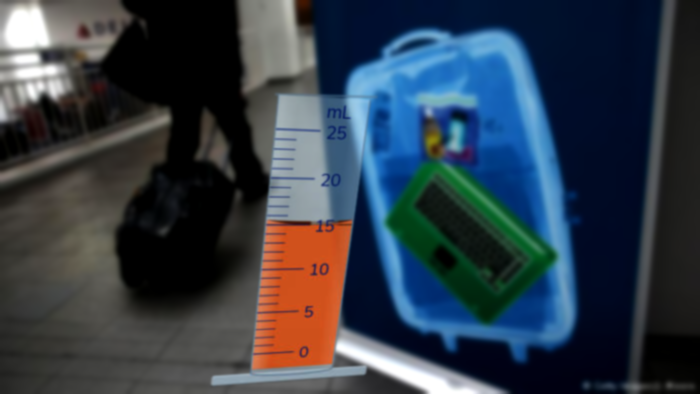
15; mL
